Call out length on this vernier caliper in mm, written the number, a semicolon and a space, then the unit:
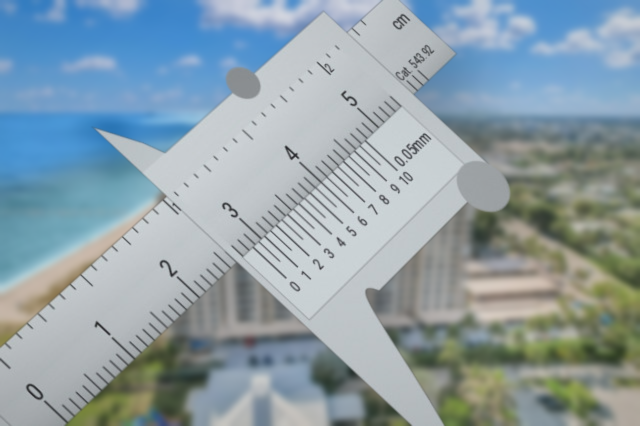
28.6; mm
